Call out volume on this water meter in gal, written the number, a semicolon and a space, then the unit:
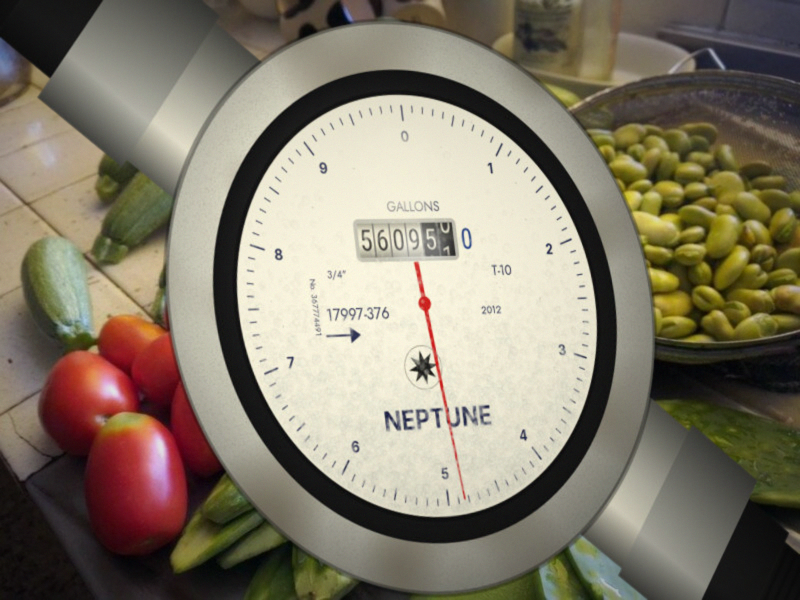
5609504.8; gal
